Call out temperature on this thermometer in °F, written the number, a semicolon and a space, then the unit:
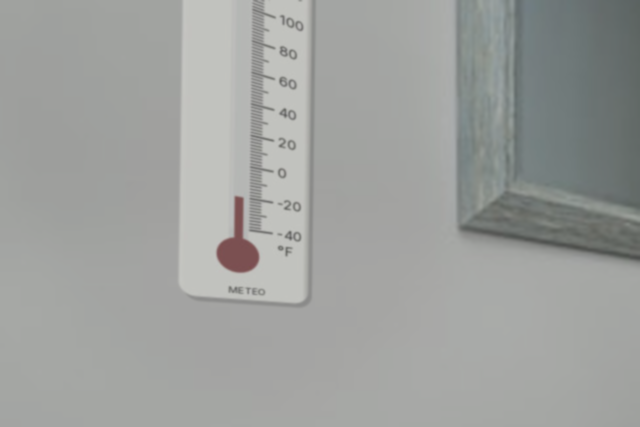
-20; °F
